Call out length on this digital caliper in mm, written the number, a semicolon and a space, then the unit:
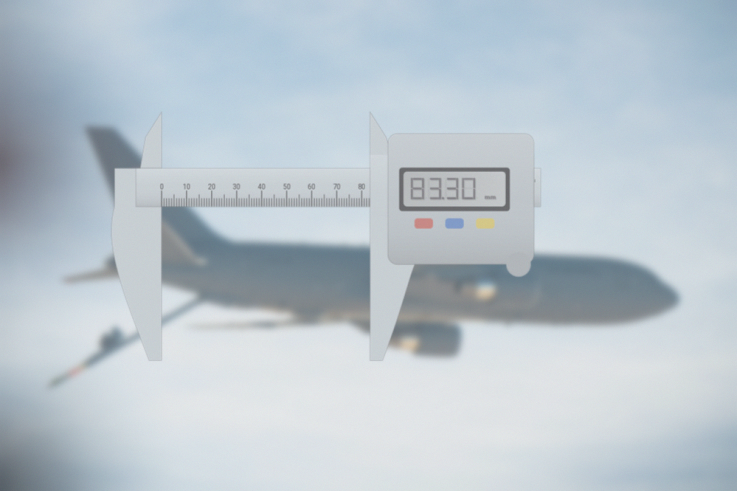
83.30; mm
